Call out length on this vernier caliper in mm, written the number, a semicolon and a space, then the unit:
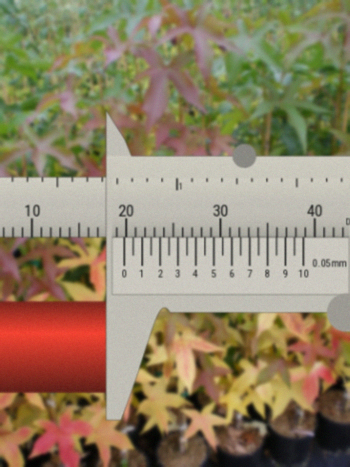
19.8; mm
